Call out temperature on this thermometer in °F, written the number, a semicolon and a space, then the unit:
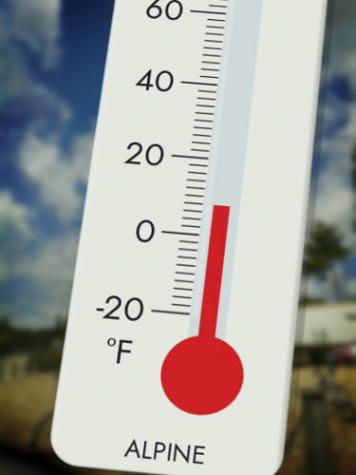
8; °F
